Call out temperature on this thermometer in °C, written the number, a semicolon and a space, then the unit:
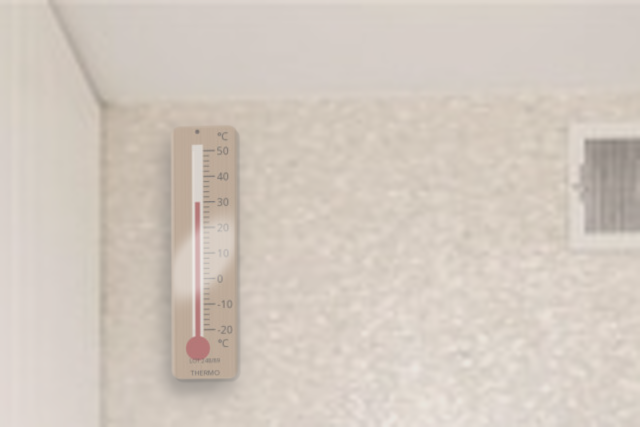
30; °C
